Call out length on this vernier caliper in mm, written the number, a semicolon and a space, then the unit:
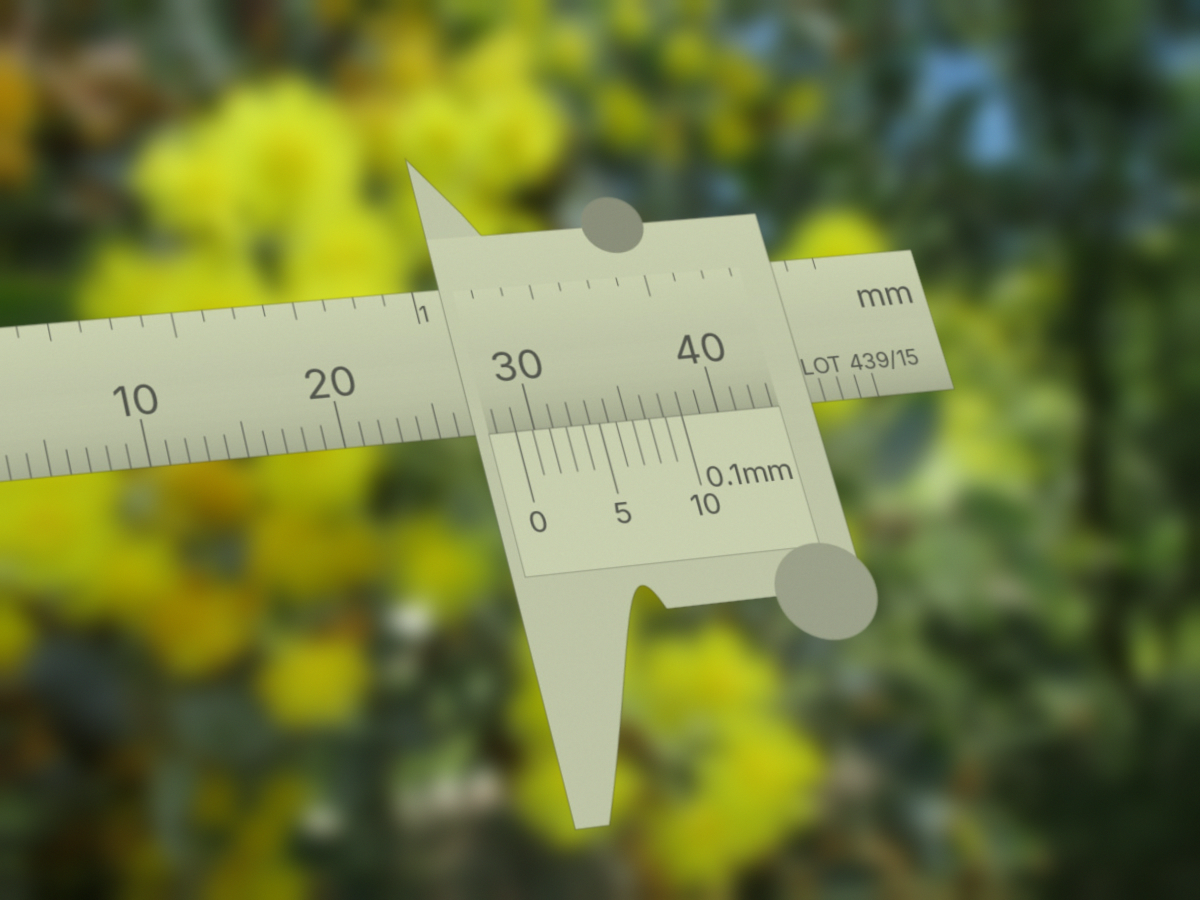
29.0; mm
